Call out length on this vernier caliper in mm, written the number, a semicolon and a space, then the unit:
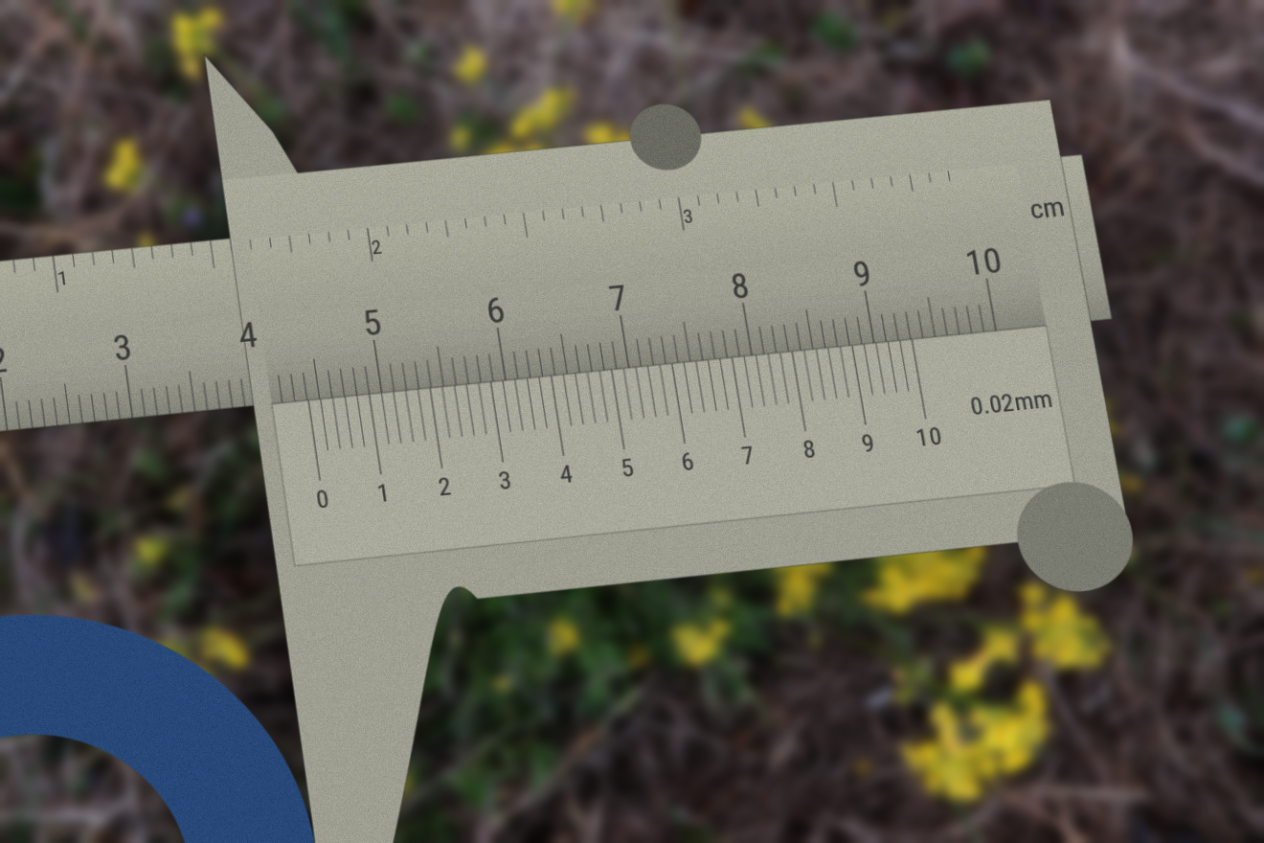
44.1; mm
